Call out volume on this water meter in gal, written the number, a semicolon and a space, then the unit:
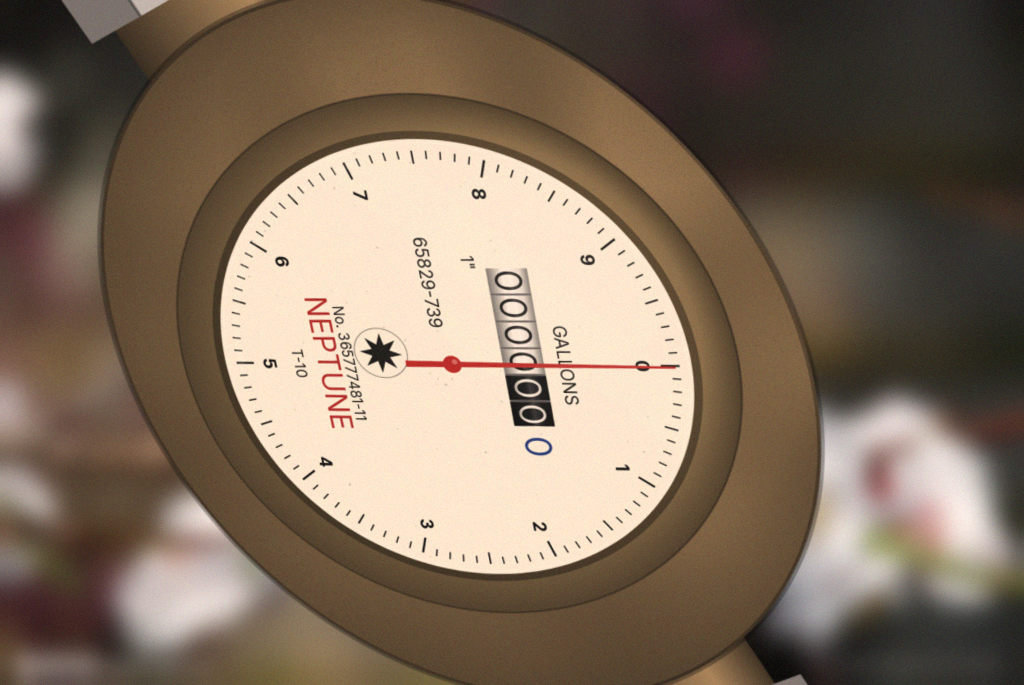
0.0; gal
